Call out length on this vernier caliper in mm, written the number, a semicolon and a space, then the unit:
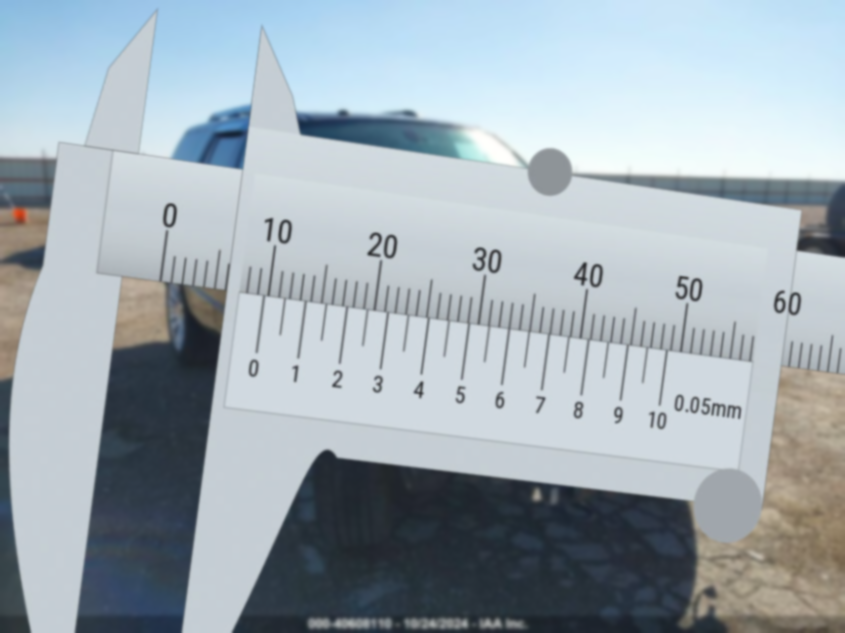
9.6; mm
